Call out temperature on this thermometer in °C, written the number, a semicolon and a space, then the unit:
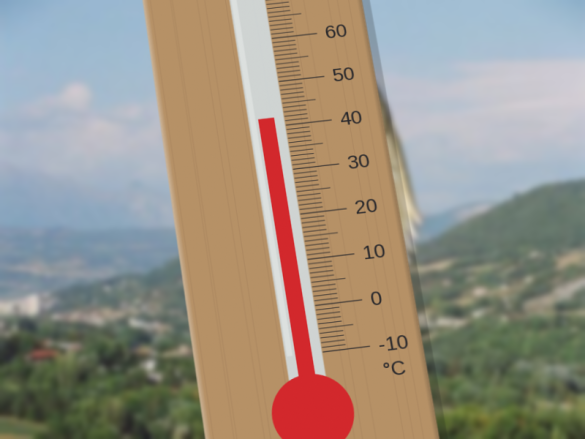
42; °C
